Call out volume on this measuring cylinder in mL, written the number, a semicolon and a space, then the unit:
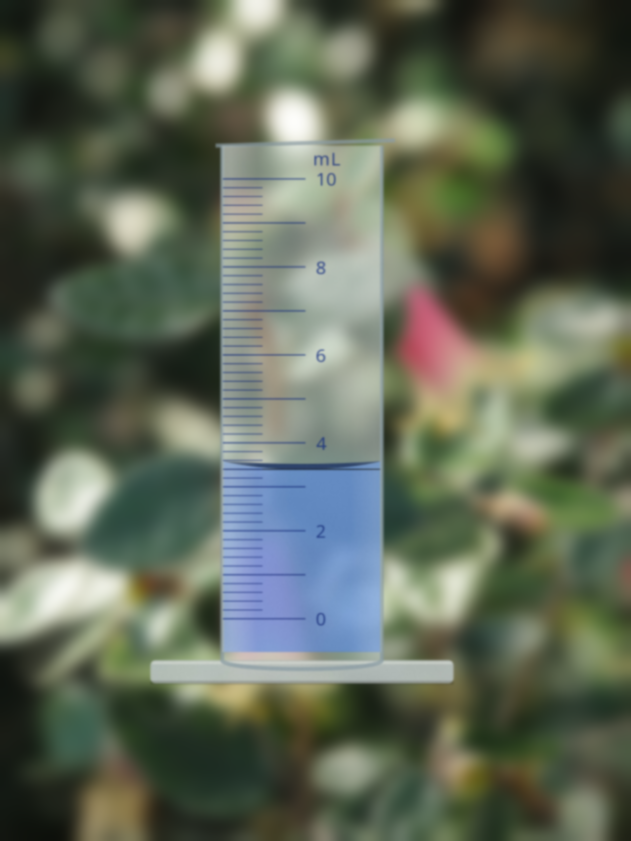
3.4; mL
